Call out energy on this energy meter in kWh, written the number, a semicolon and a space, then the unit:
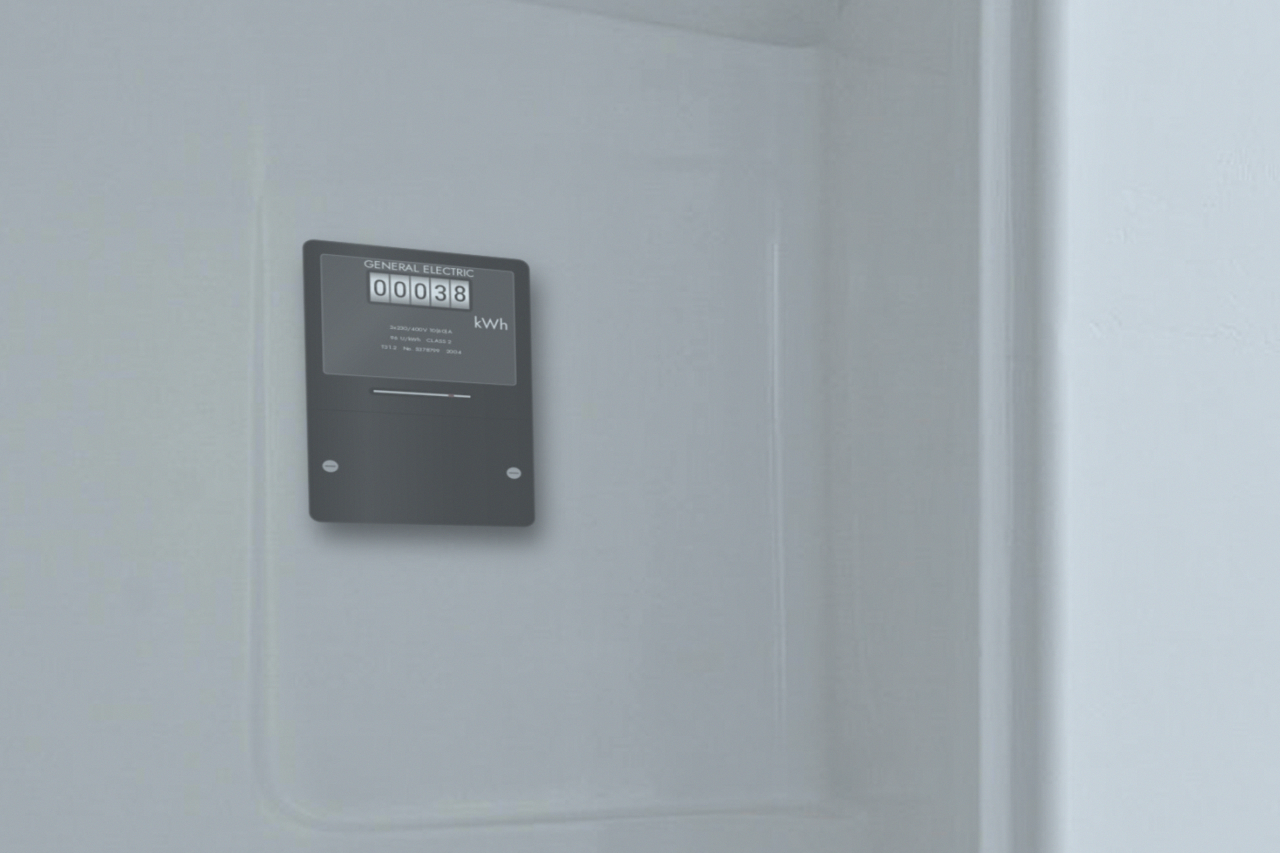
38; kWh
